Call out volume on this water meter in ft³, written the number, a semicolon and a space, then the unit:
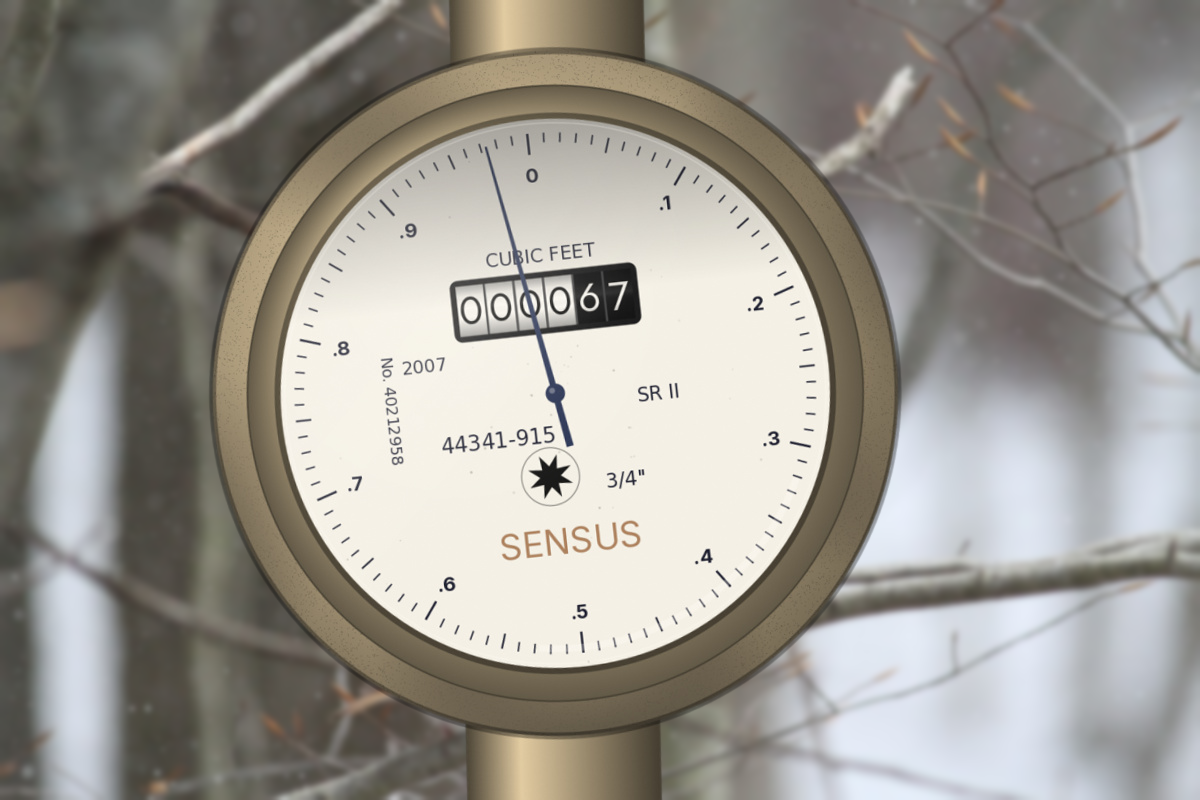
66.97; ft³
